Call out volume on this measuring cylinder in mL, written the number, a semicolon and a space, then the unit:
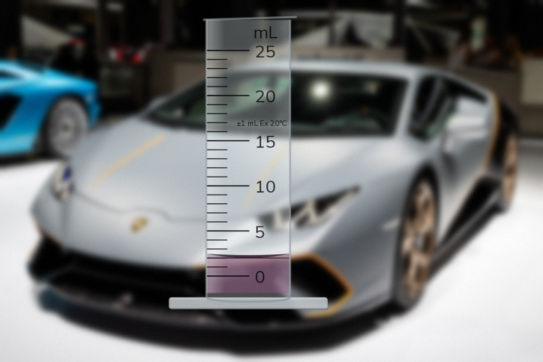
2; mL
